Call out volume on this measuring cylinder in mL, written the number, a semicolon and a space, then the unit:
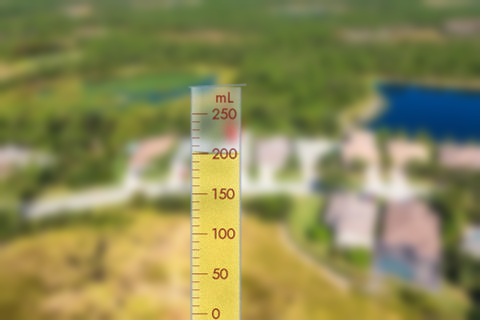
200; mL
